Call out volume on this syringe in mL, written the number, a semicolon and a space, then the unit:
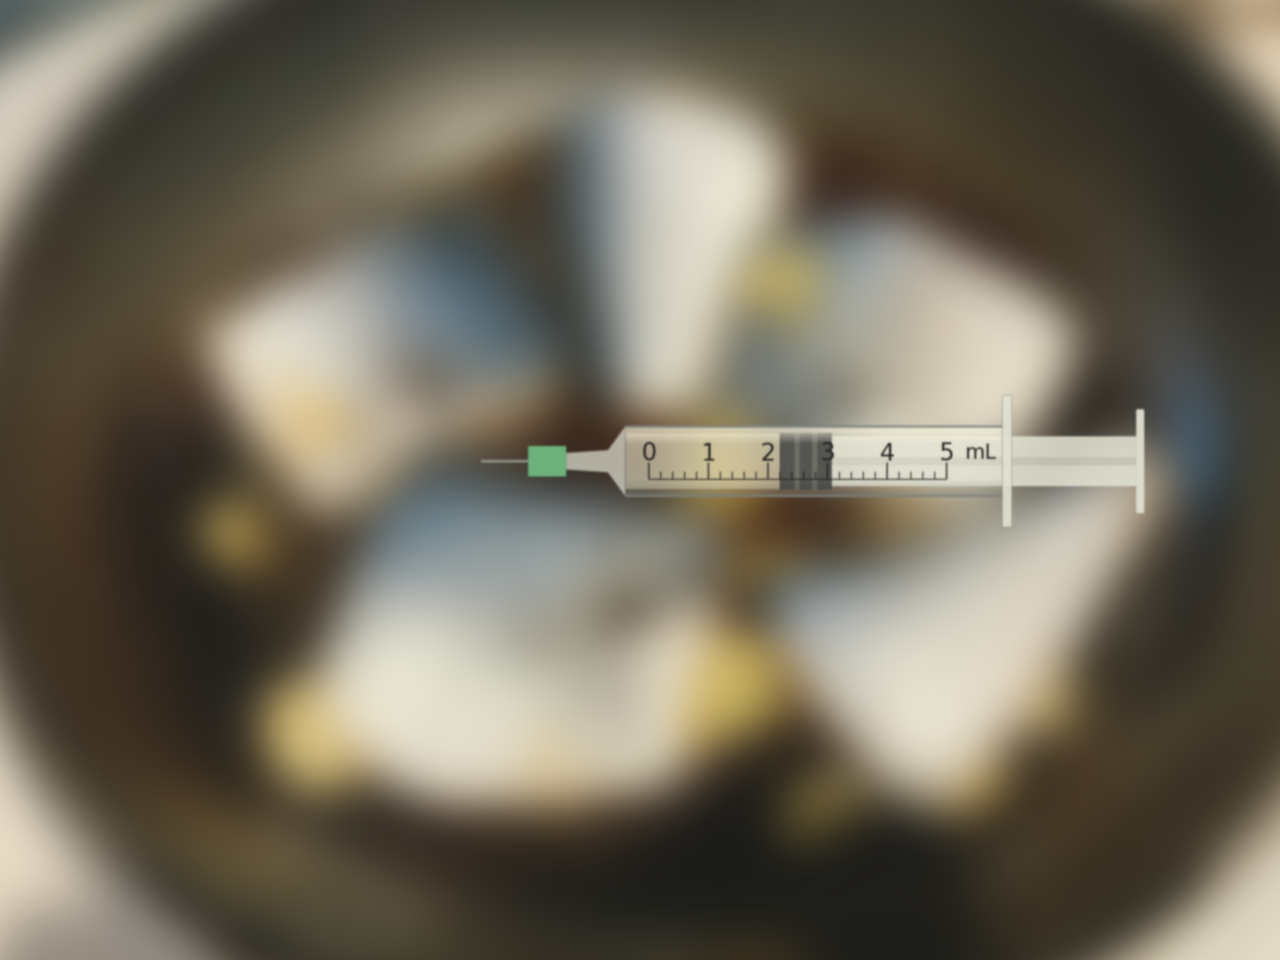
2.2; mL
